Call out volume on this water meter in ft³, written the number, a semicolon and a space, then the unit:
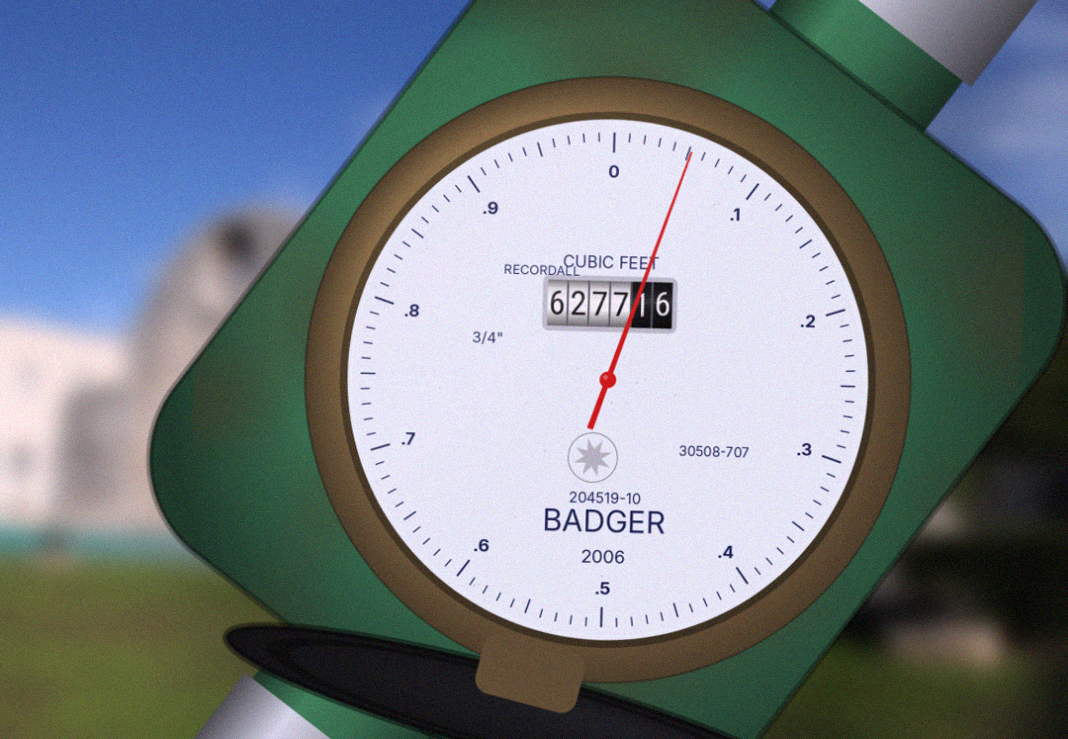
627716.05; ft³
